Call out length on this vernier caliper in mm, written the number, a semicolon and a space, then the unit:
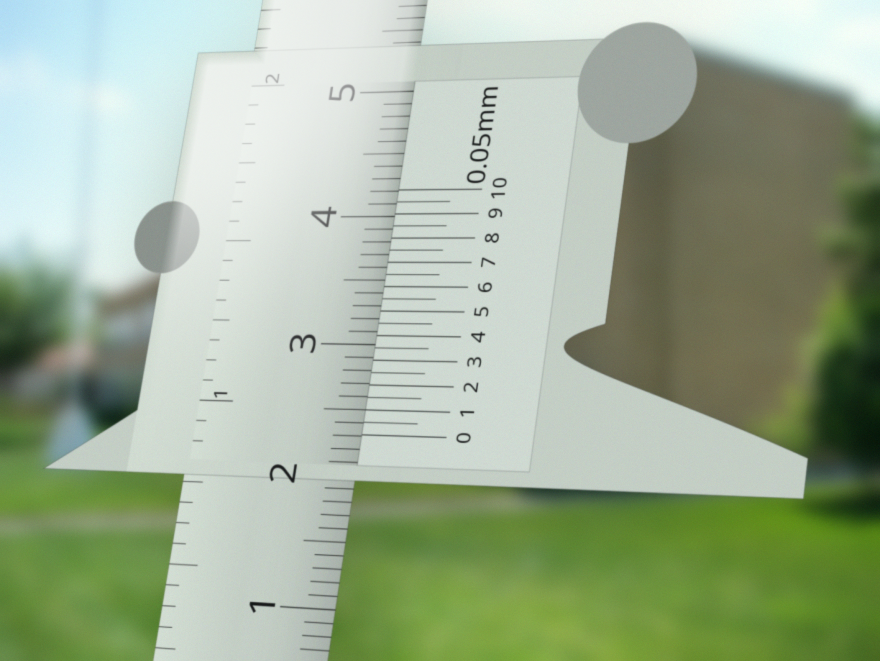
23.1; mm
